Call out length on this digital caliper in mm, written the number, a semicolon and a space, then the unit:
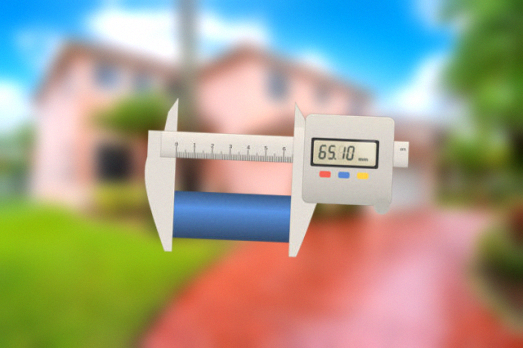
65.10; mm
